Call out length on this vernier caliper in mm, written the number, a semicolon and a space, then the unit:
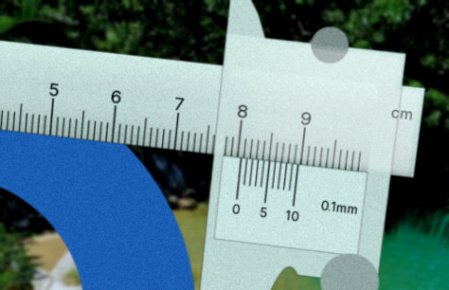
80.6; mm
